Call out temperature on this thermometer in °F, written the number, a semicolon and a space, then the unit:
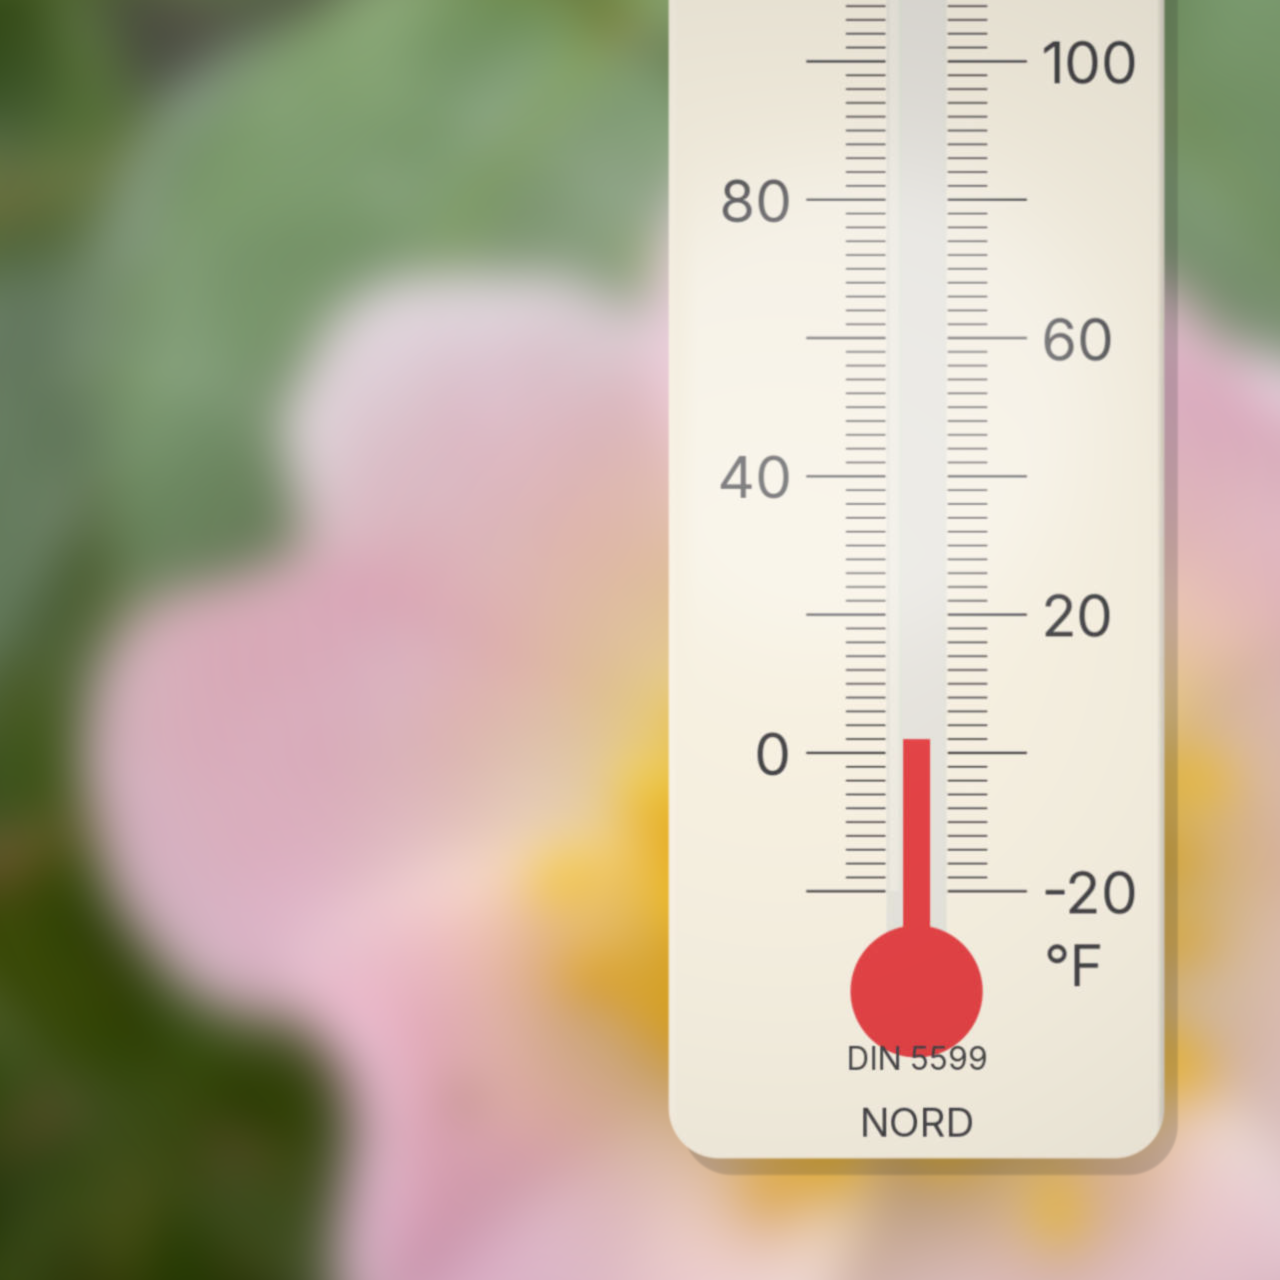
2; °F
